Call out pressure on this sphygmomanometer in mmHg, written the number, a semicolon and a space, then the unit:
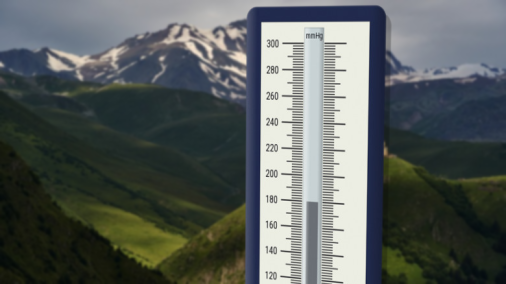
180; mmHg
